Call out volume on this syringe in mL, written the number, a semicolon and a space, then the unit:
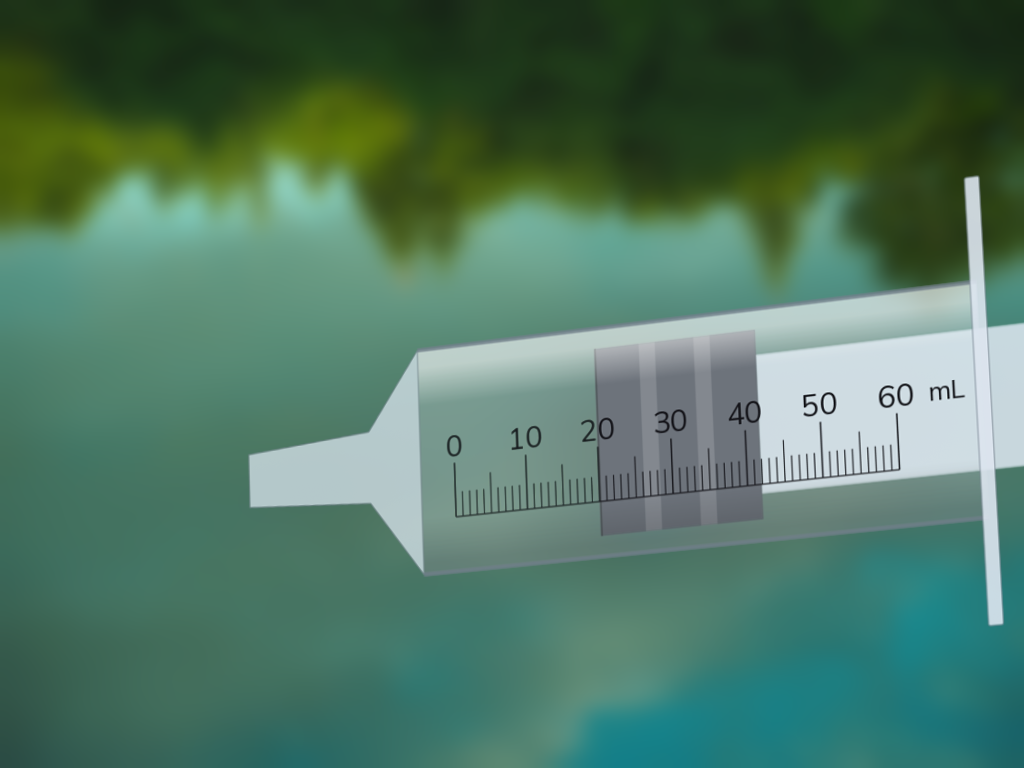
20; mL
